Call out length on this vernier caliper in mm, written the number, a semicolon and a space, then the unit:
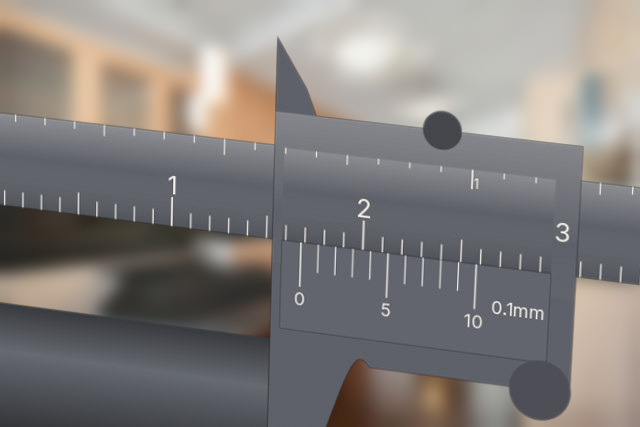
16.8; mm
